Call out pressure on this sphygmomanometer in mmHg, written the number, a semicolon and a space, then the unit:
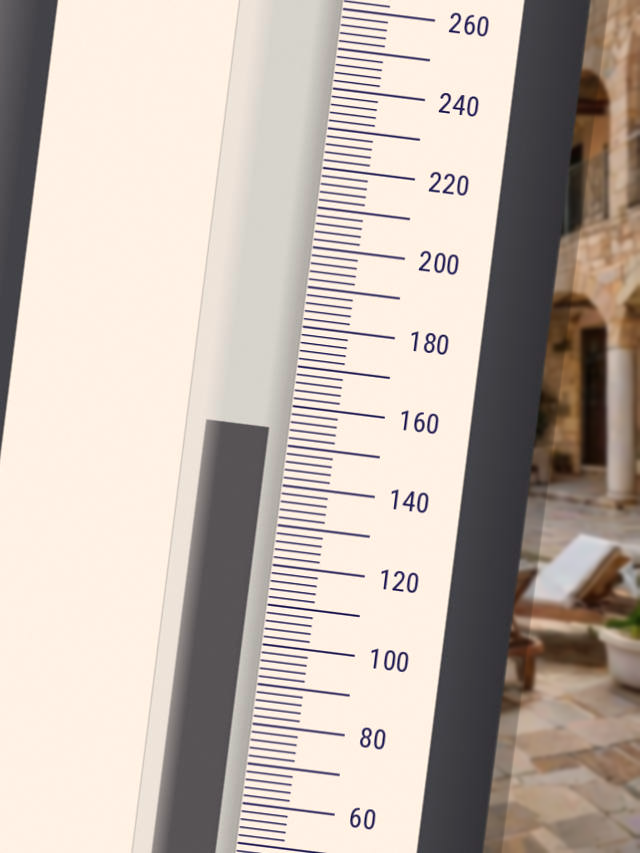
154; mmHg
